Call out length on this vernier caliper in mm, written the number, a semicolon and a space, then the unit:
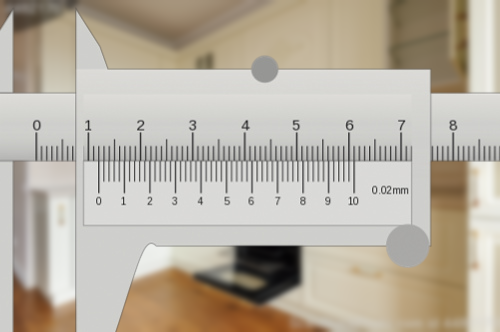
12.0; mm
